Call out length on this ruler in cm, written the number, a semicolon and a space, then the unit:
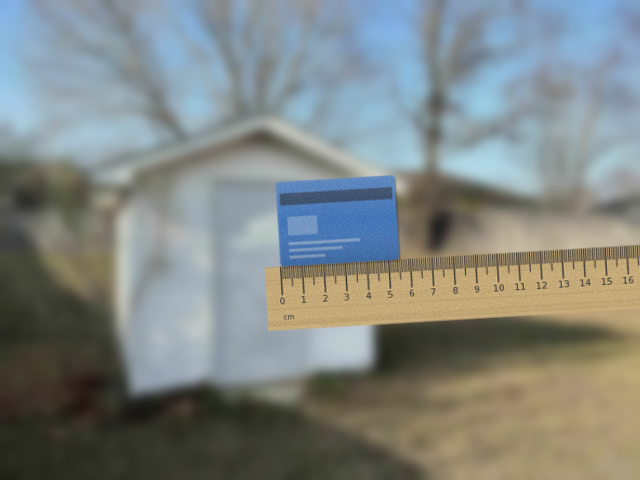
5.5; cm
